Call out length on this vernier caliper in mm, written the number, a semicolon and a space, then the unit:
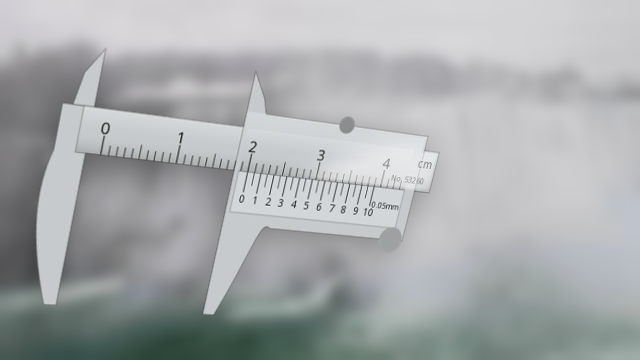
20.0; mm
